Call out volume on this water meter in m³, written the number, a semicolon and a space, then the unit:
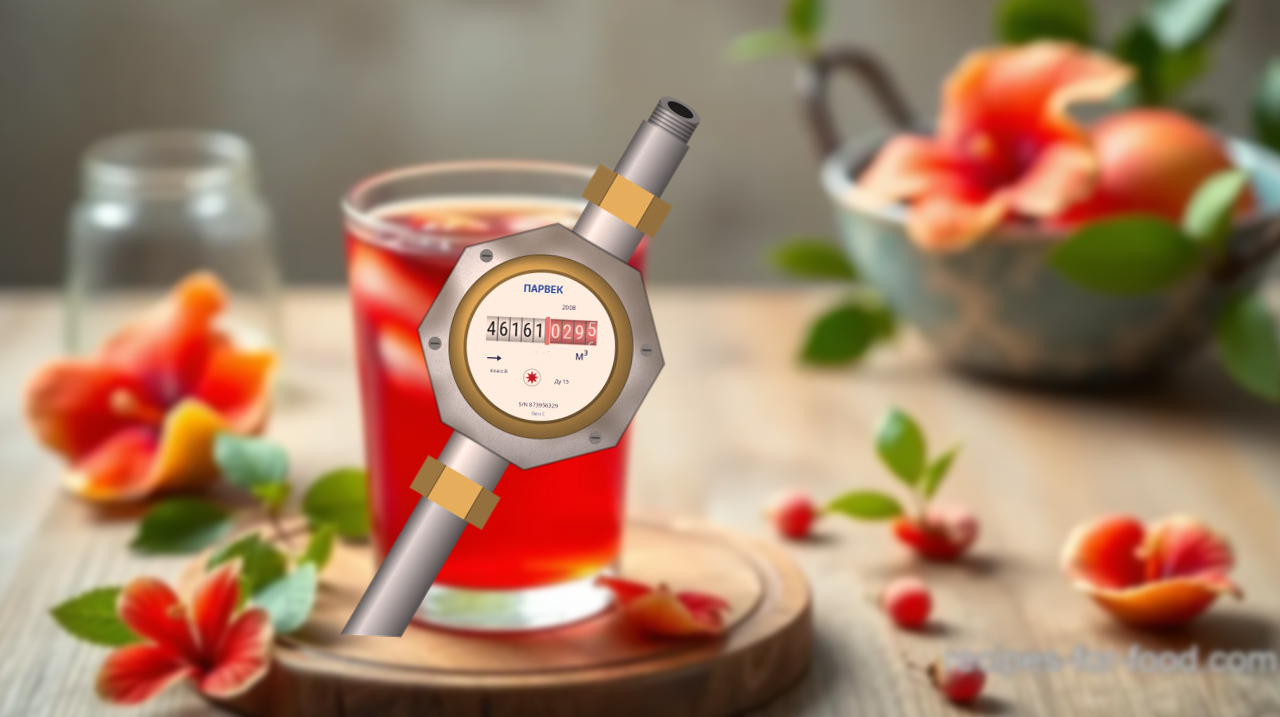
46161.0295; m³
